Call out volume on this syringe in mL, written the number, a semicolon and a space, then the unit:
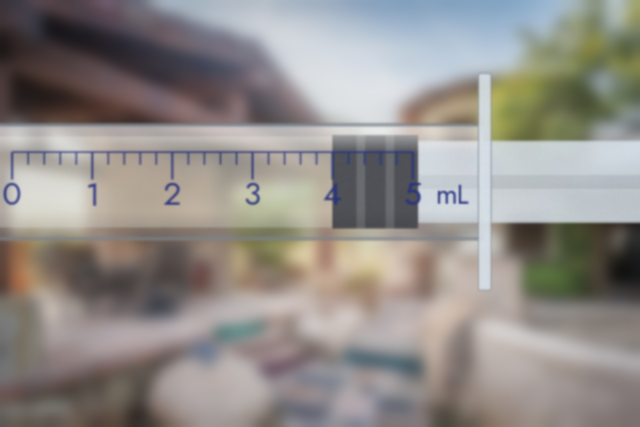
4; mL
